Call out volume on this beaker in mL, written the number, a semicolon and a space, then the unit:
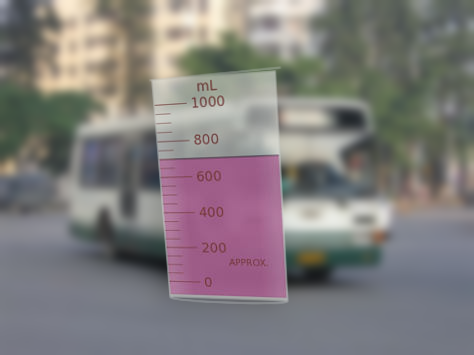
700; mL
